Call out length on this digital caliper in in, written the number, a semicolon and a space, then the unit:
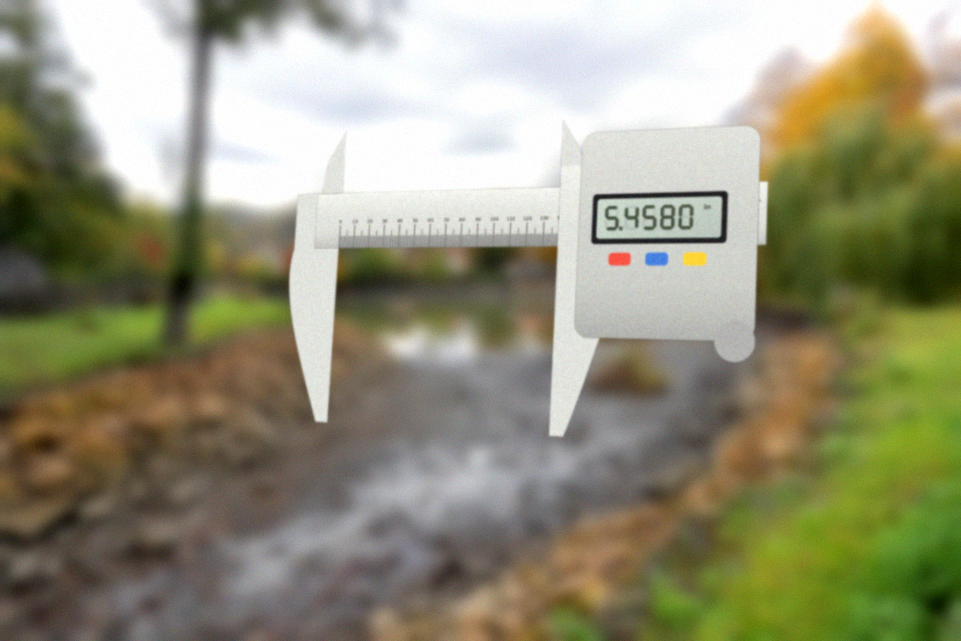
5.4580; in
